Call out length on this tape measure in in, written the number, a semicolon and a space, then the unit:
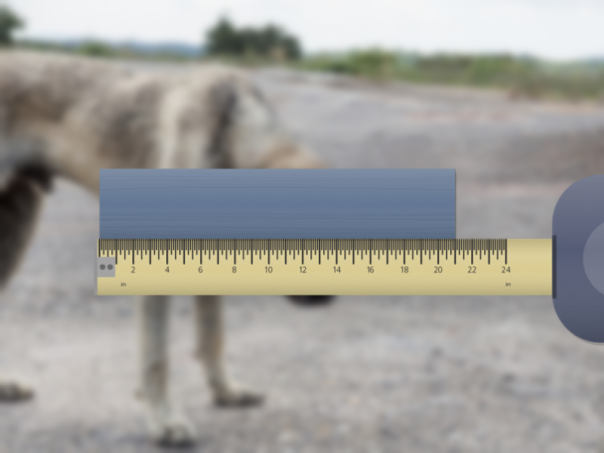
21; in
